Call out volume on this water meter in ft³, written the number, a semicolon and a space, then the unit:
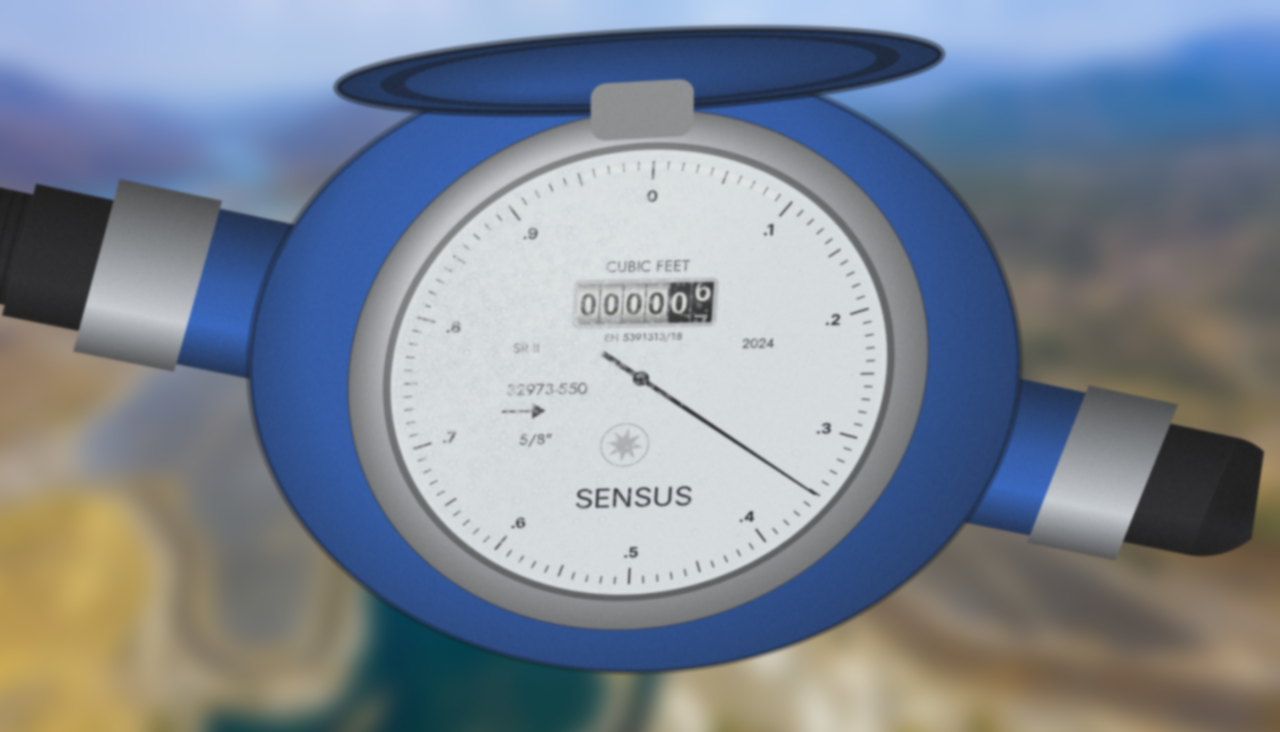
6.35; ft³
